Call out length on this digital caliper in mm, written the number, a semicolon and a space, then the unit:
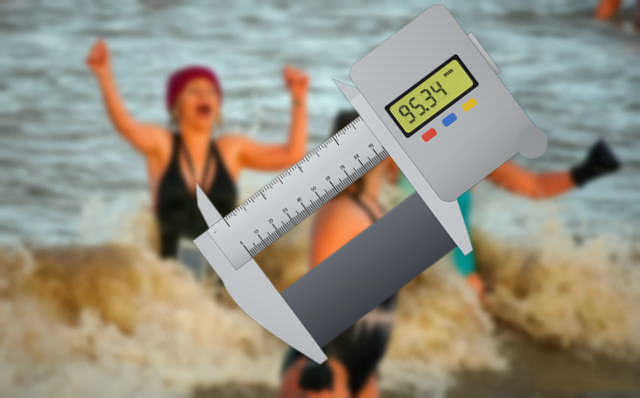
95.34; mm
